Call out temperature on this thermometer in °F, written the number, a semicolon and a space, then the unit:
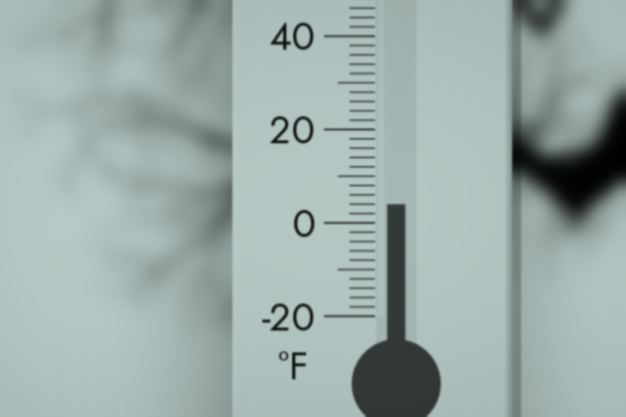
4; °F
